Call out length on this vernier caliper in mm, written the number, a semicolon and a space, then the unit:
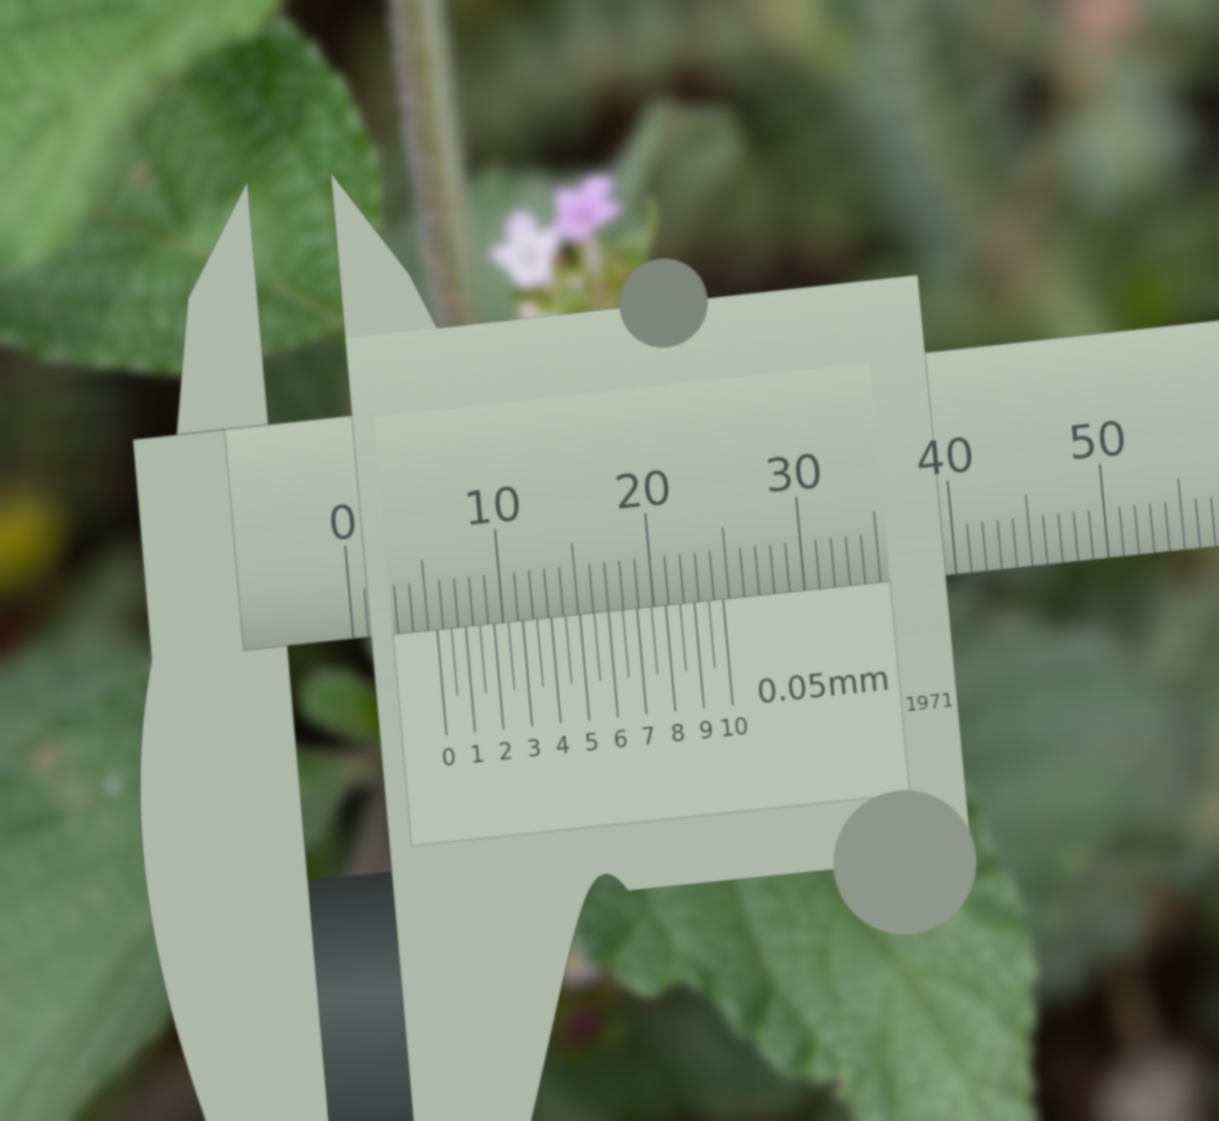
5.6; mm
